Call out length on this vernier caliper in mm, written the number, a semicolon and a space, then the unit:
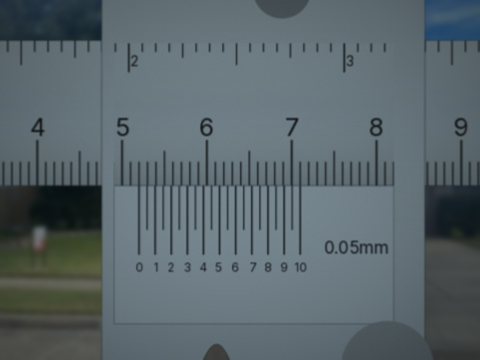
52.0; mm
